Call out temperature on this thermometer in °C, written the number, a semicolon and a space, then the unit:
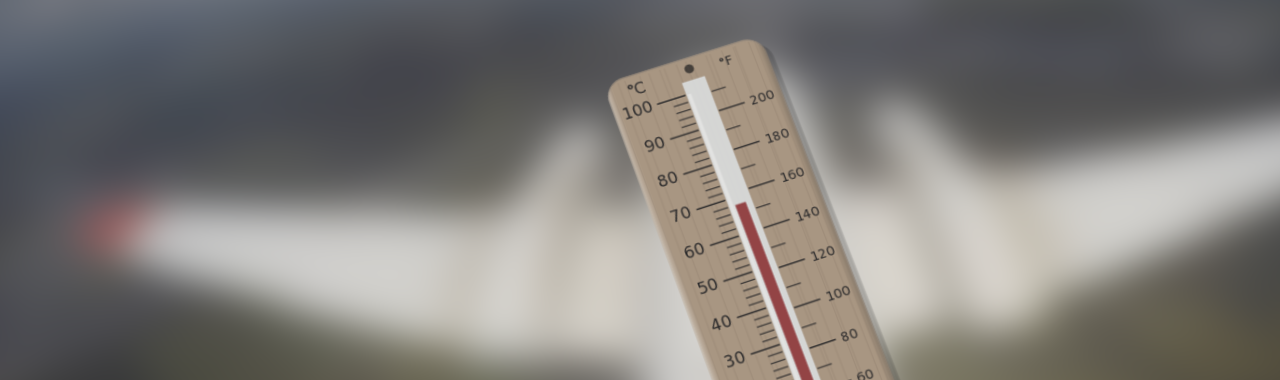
68; °C
